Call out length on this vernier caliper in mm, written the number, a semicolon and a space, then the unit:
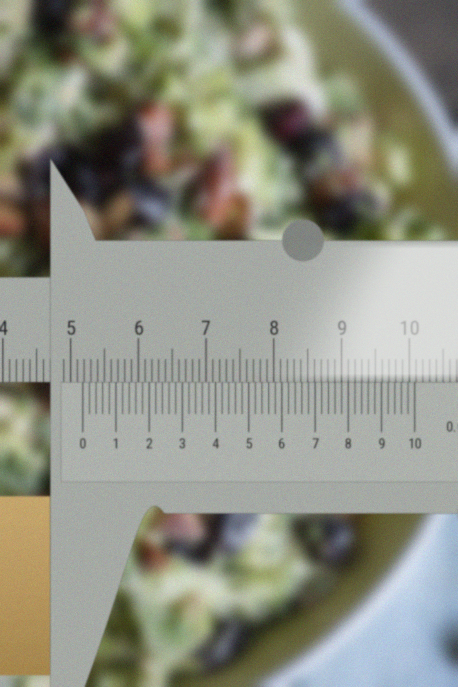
51.8; mm
